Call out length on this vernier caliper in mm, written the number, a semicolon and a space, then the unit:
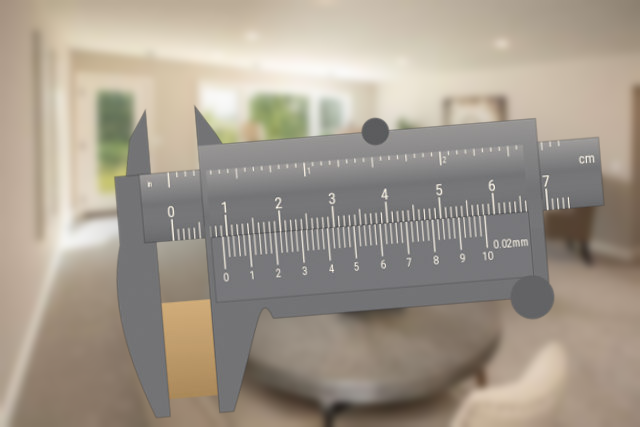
9.2; mm
